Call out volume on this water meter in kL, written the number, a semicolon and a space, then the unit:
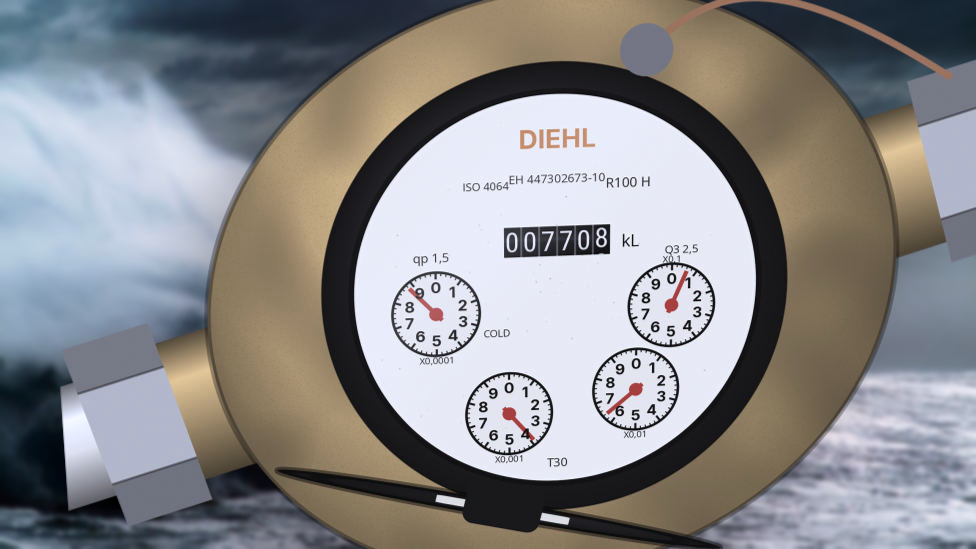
7708.0638; kL
